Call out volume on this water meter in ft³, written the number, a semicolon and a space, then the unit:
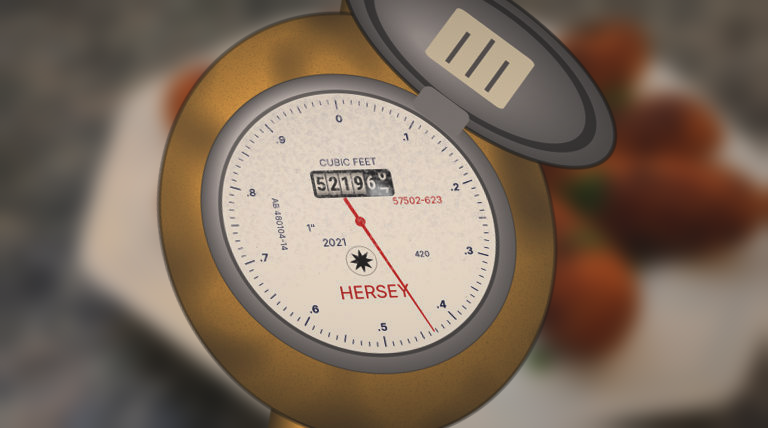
521966.43; ft³
